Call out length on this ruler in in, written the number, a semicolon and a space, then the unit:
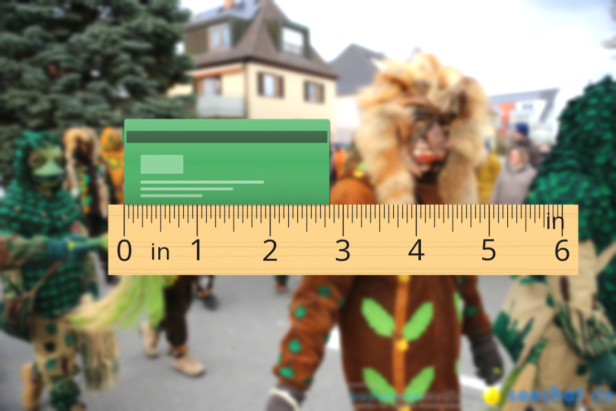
2.8125; in
